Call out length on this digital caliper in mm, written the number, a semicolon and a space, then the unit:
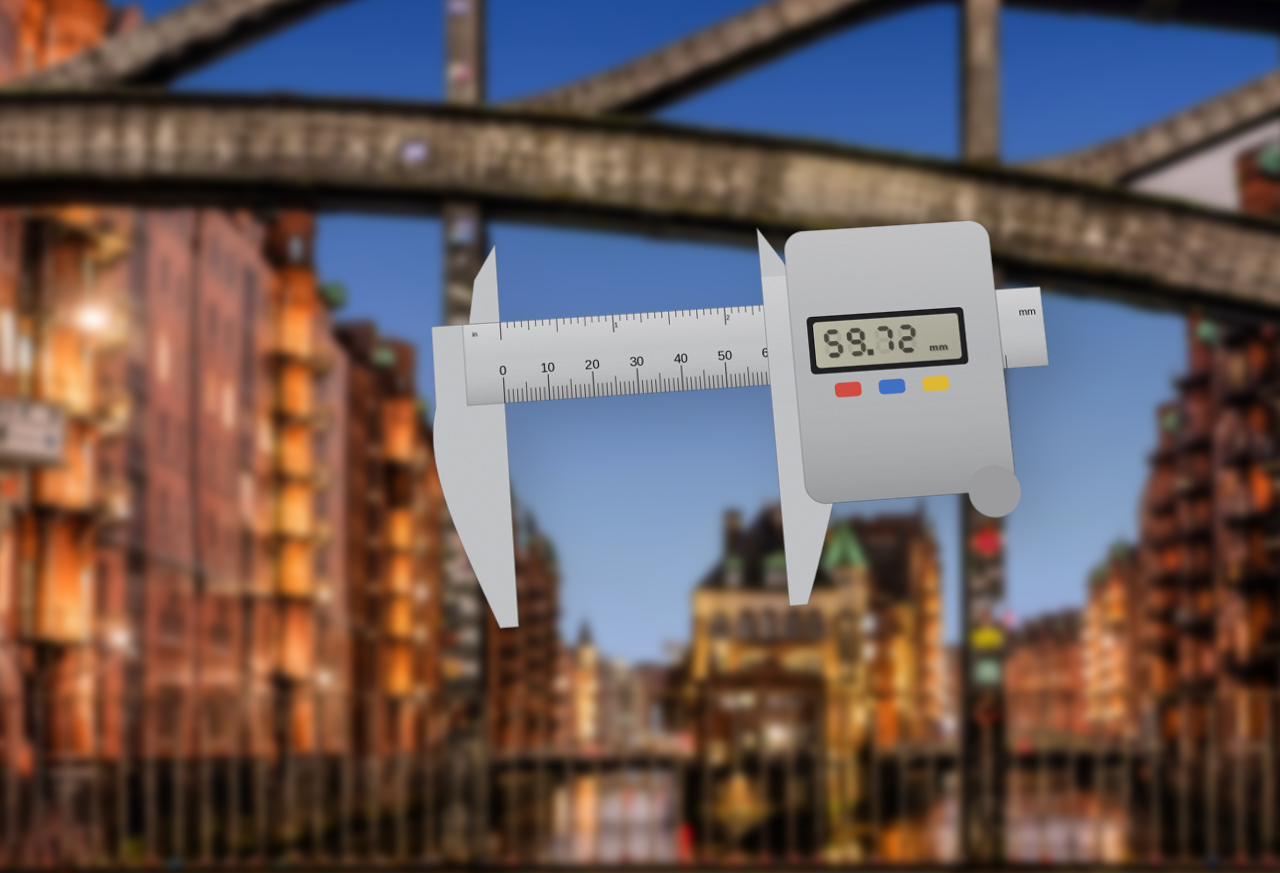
59.72; mm
